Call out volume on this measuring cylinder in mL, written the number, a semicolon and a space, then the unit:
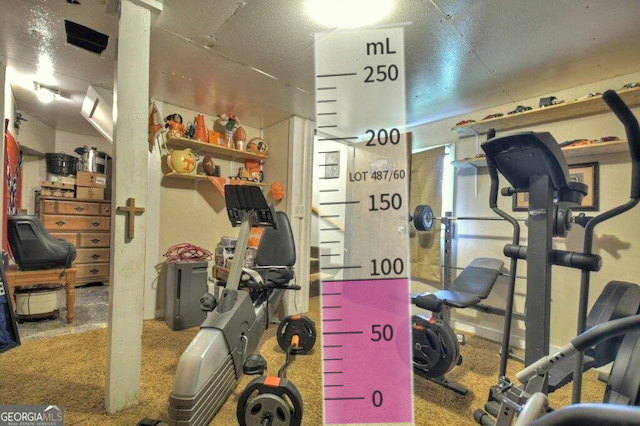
90; mL
